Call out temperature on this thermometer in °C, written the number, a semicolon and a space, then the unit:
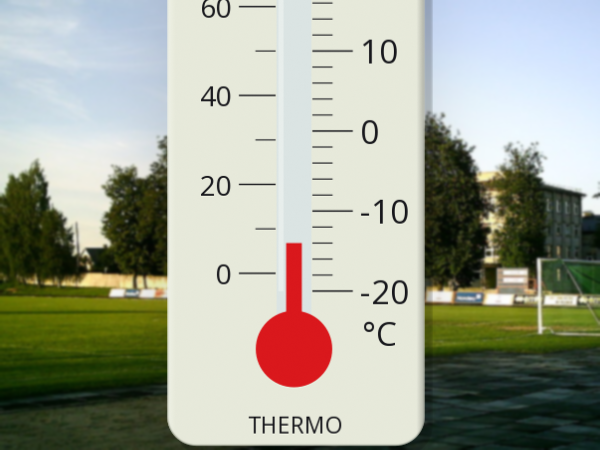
-14; °C
